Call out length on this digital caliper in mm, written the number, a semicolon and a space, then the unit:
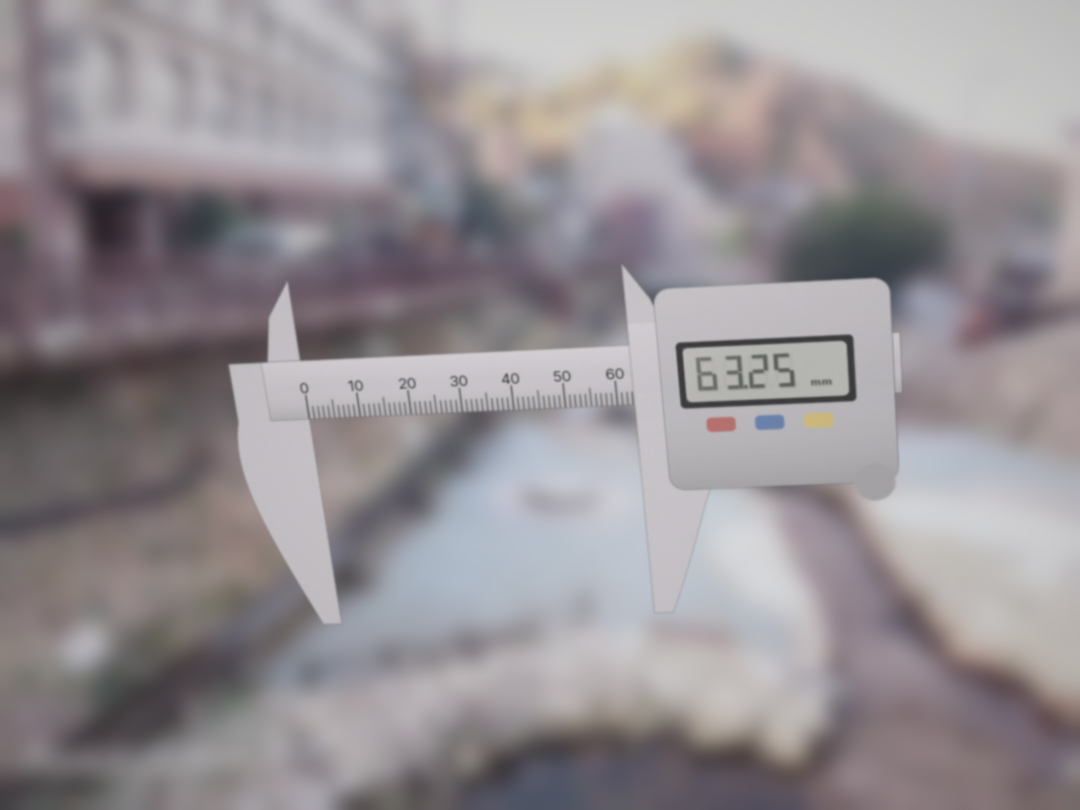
63.25; mm
